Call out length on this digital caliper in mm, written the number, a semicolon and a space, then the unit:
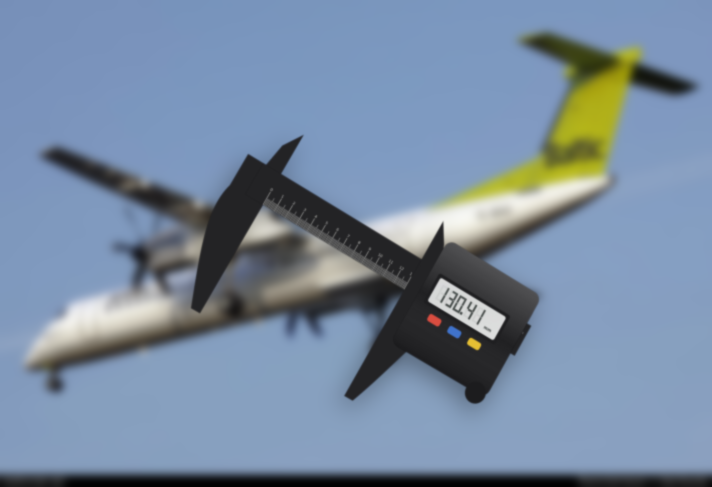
130.41; mm
